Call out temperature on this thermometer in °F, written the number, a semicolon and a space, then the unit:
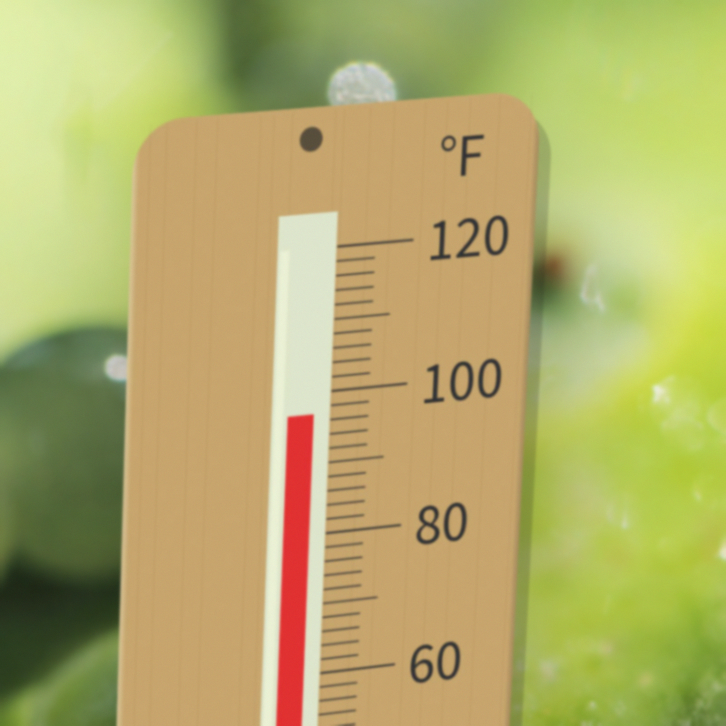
97; °F
